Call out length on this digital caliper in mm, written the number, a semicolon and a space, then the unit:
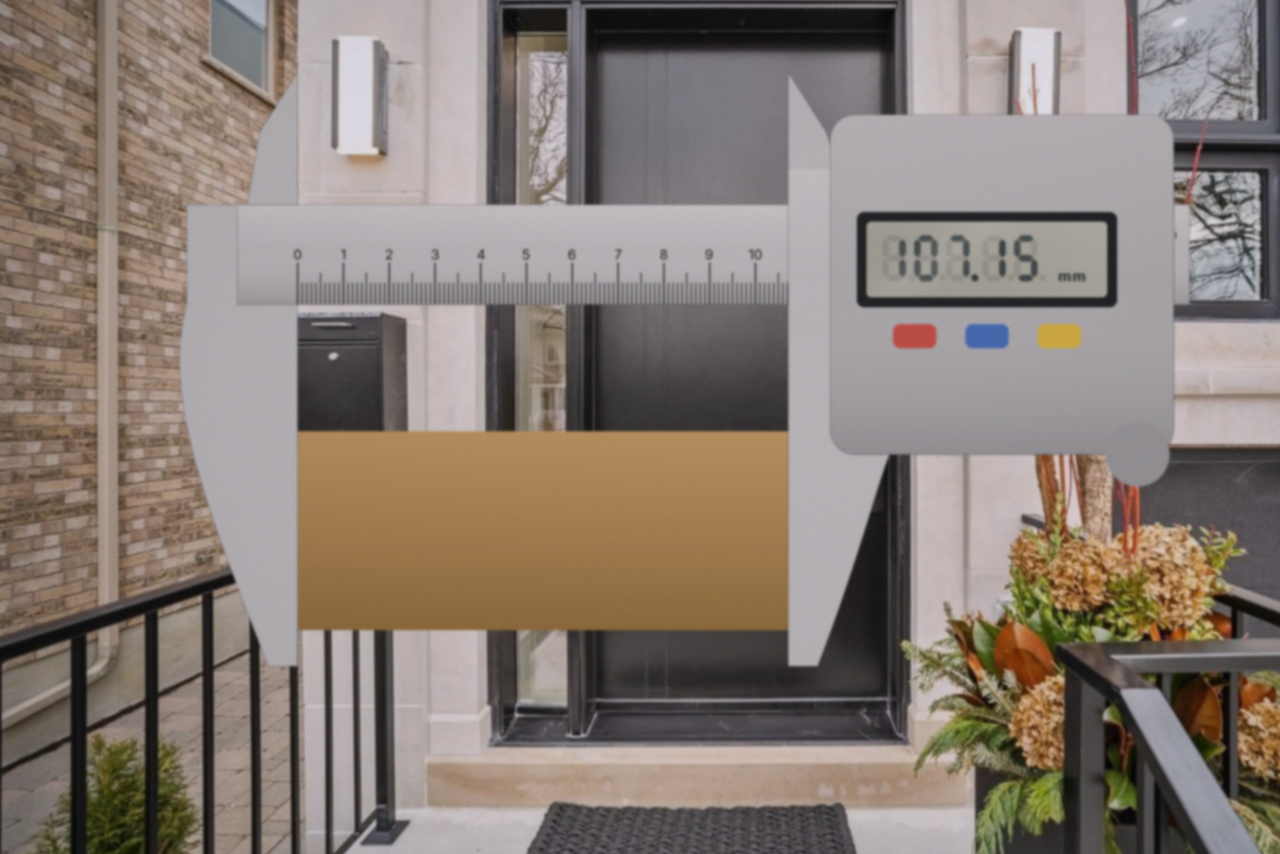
107.15; mm
